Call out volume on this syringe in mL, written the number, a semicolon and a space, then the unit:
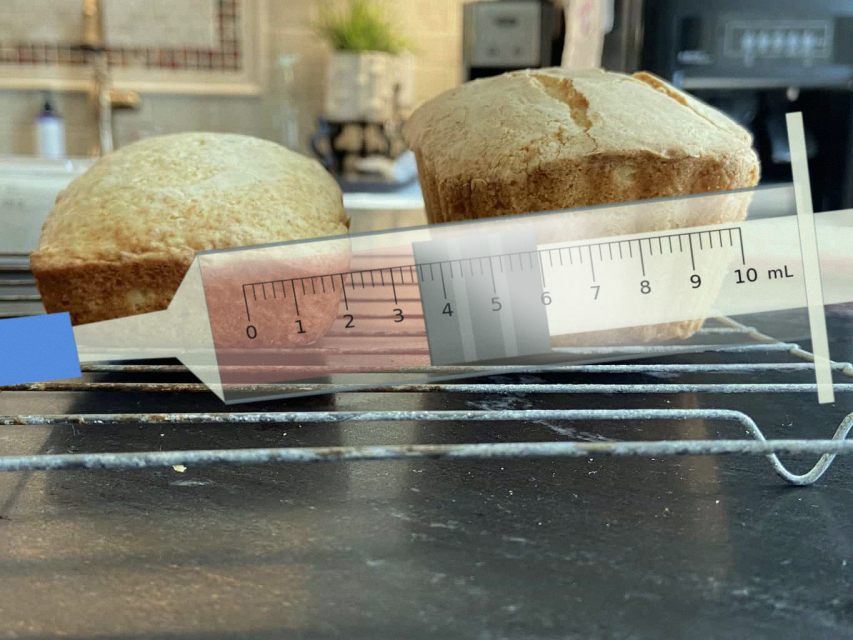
3.5; mL
